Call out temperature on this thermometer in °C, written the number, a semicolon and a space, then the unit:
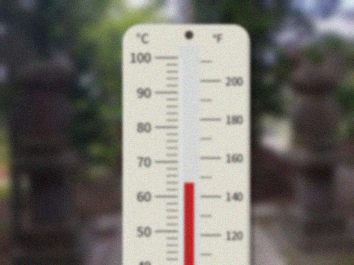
64; °C
